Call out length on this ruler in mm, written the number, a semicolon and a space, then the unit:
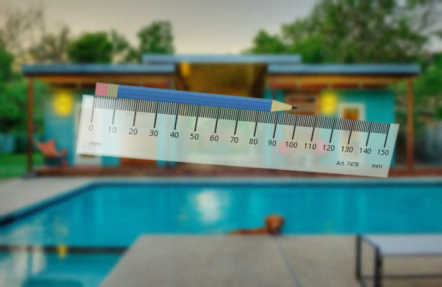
100; mm
